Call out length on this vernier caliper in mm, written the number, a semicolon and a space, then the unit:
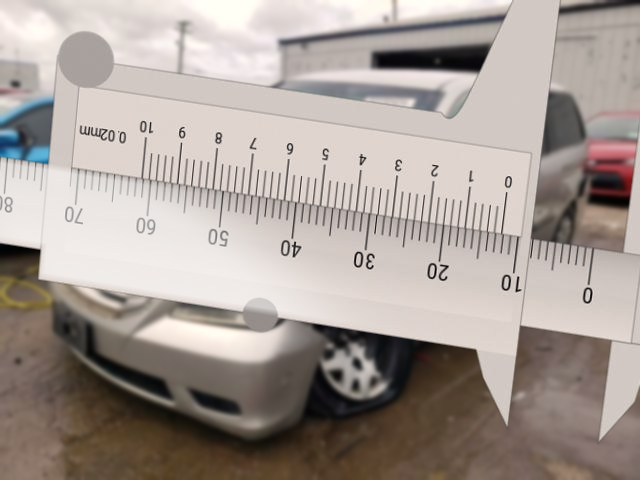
12.2; mm
